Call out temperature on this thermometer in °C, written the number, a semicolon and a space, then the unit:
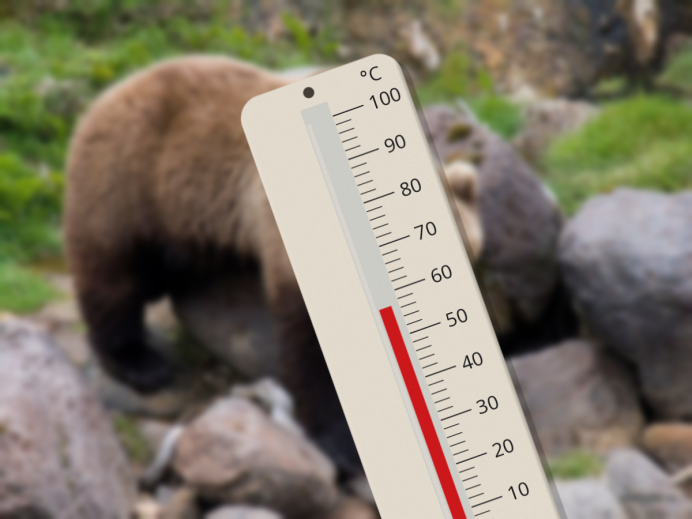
57; °C
